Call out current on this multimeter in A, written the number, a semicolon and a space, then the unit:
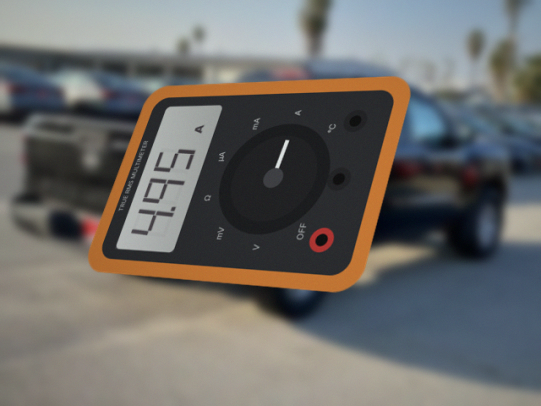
4.95; A
